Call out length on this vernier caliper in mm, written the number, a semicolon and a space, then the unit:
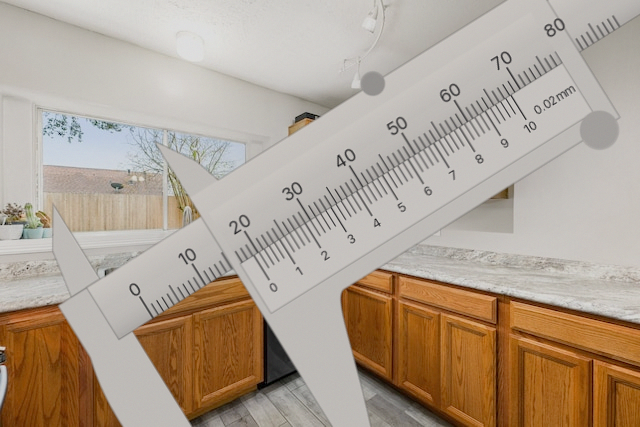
19.2; mm
